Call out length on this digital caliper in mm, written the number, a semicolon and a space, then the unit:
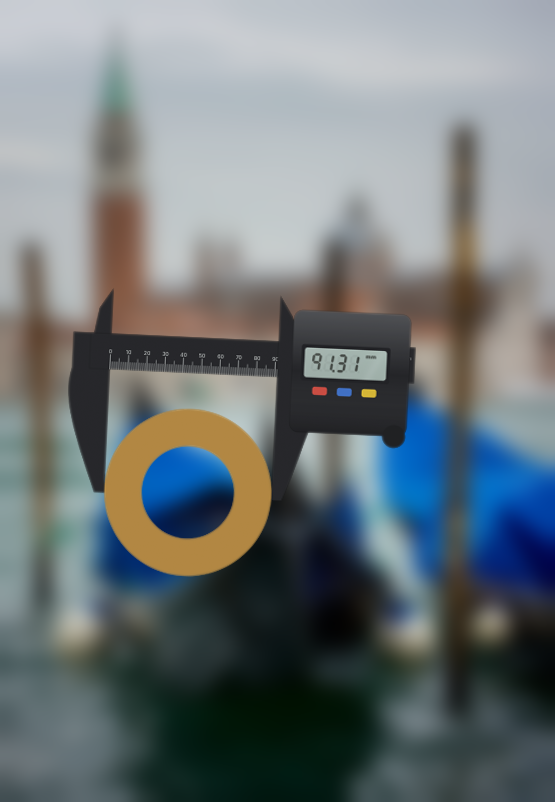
91.31; mm
